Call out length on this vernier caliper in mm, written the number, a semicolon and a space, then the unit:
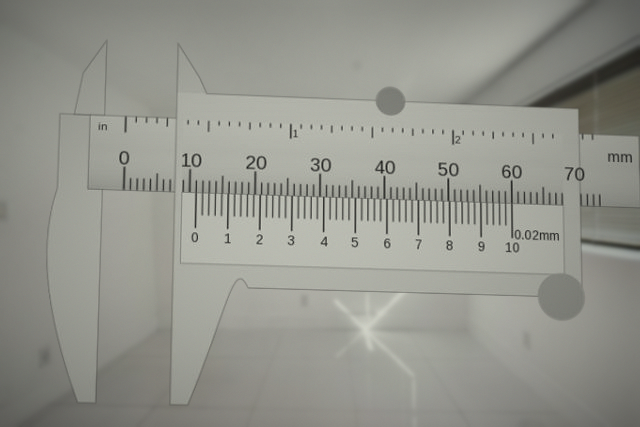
11.0; mm
